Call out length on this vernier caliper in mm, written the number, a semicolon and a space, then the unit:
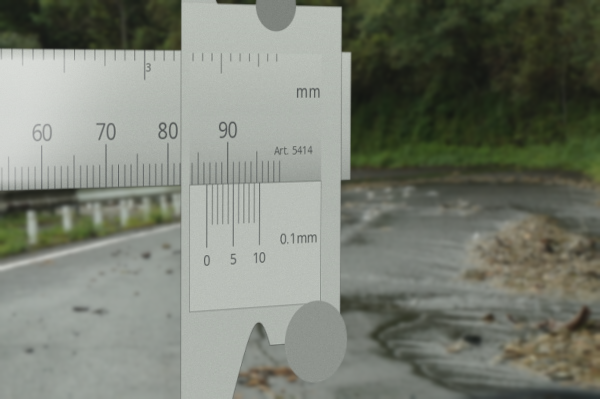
86.5; mm
